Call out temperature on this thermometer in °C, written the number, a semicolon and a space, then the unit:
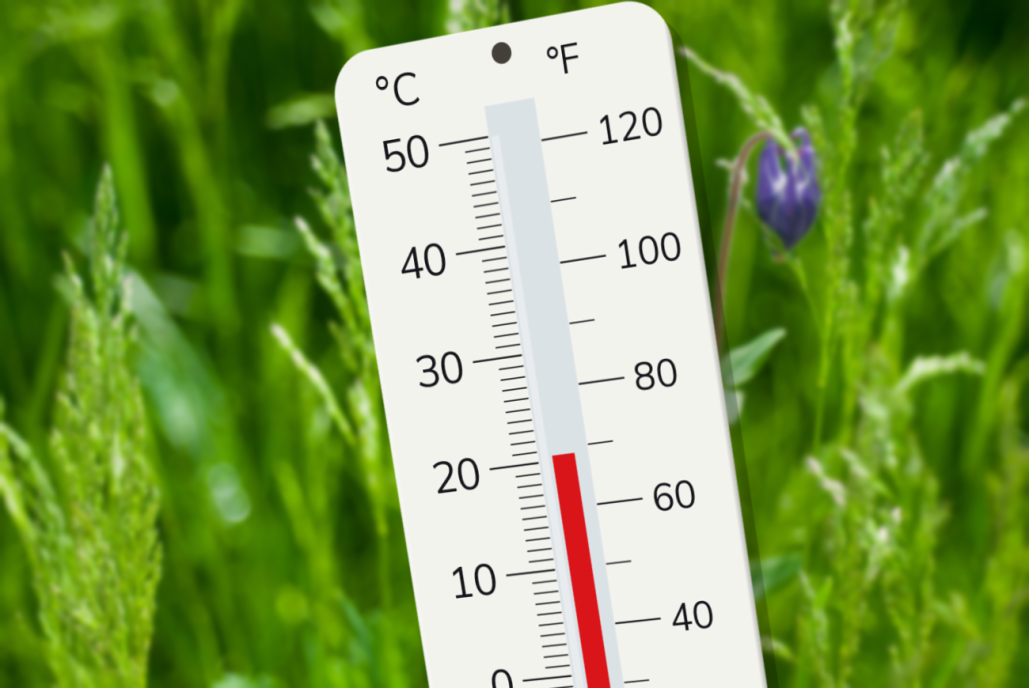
20.5; °C
